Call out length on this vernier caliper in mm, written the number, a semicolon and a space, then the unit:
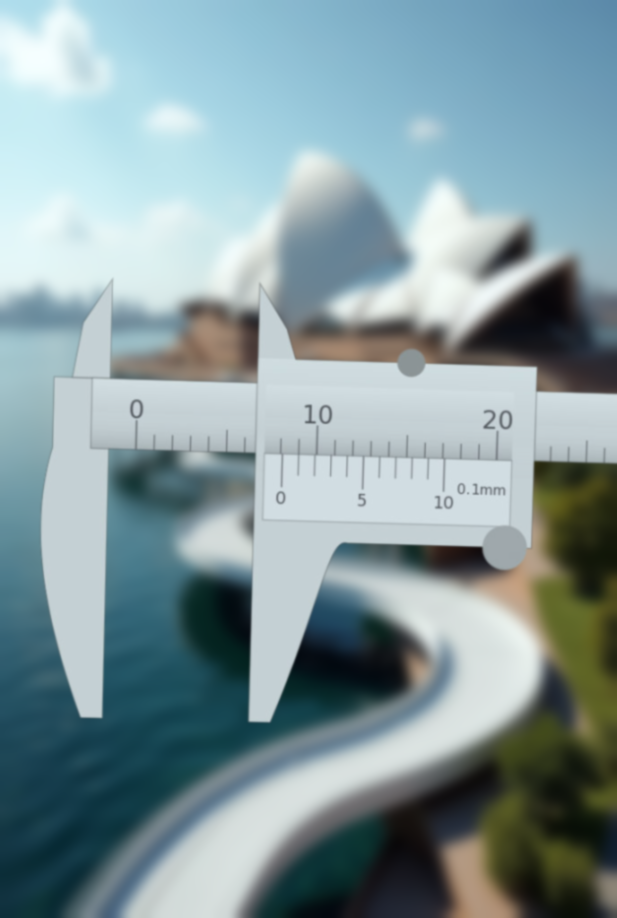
8.1; mm
